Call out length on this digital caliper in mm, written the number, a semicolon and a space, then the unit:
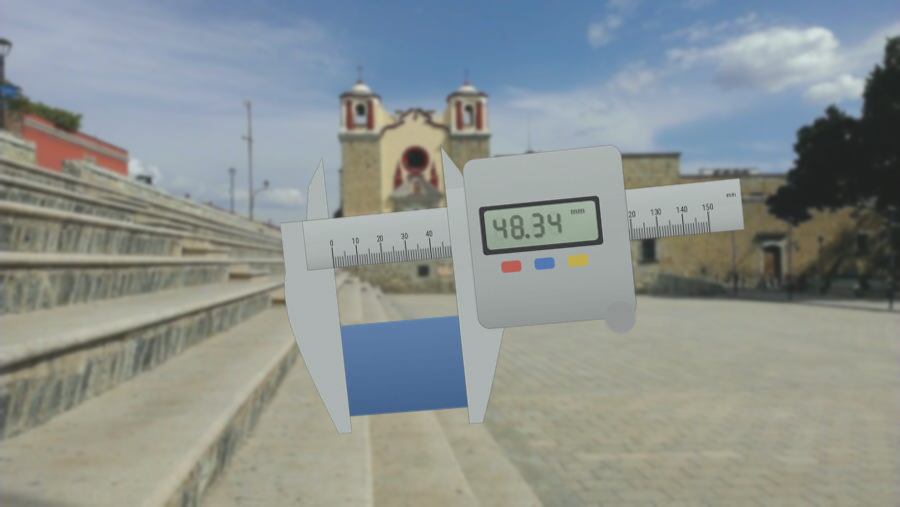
48.34; mm
